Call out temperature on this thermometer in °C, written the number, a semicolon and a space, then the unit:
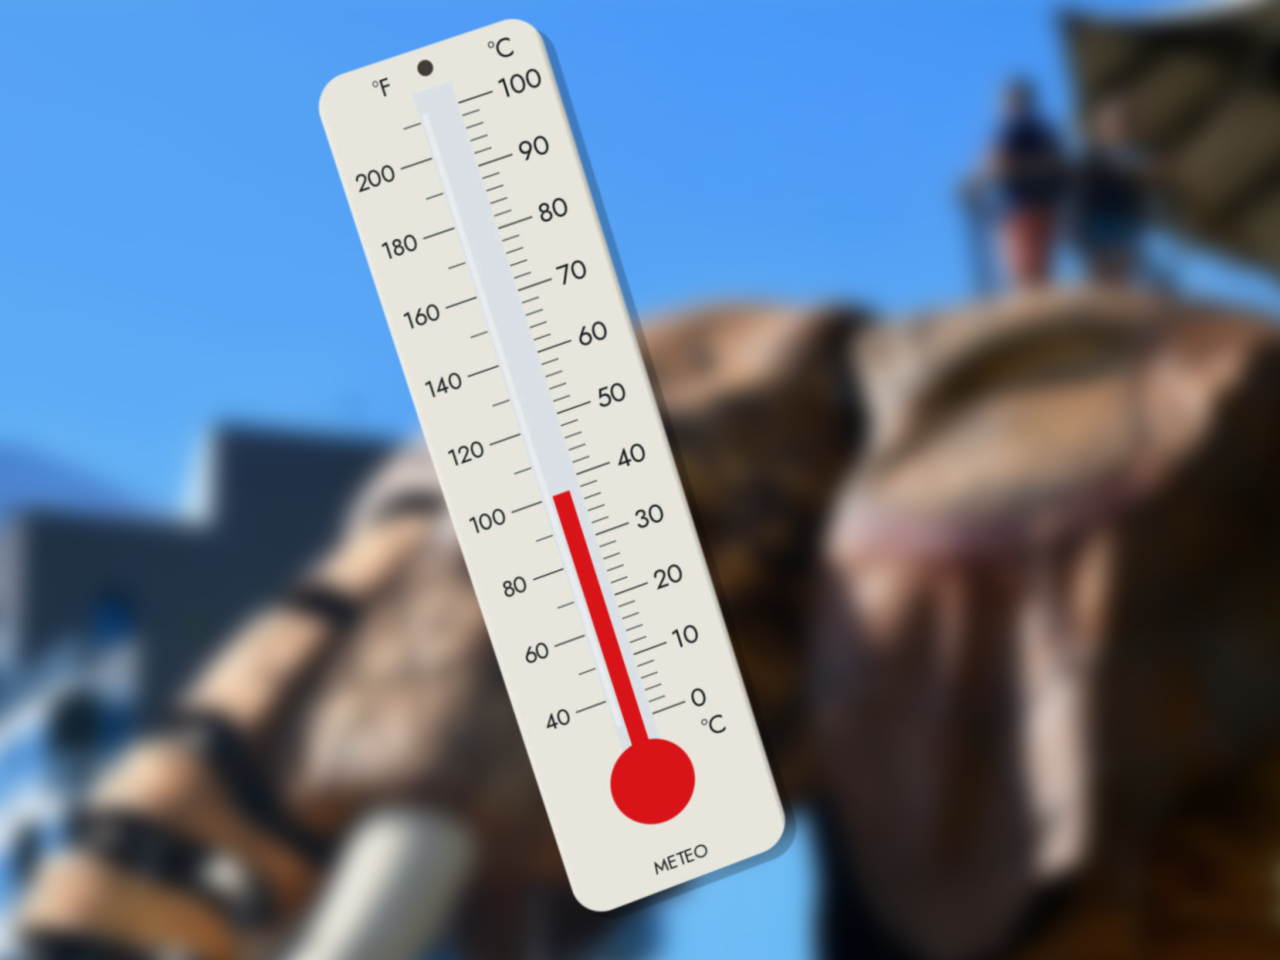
38; °C
